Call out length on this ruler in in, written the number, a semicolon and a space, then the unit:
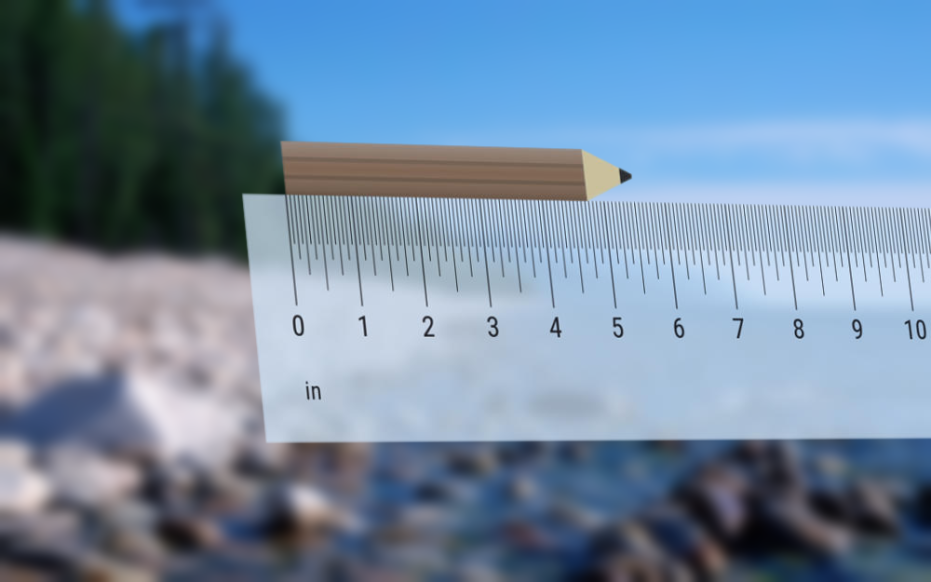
5.5; in
